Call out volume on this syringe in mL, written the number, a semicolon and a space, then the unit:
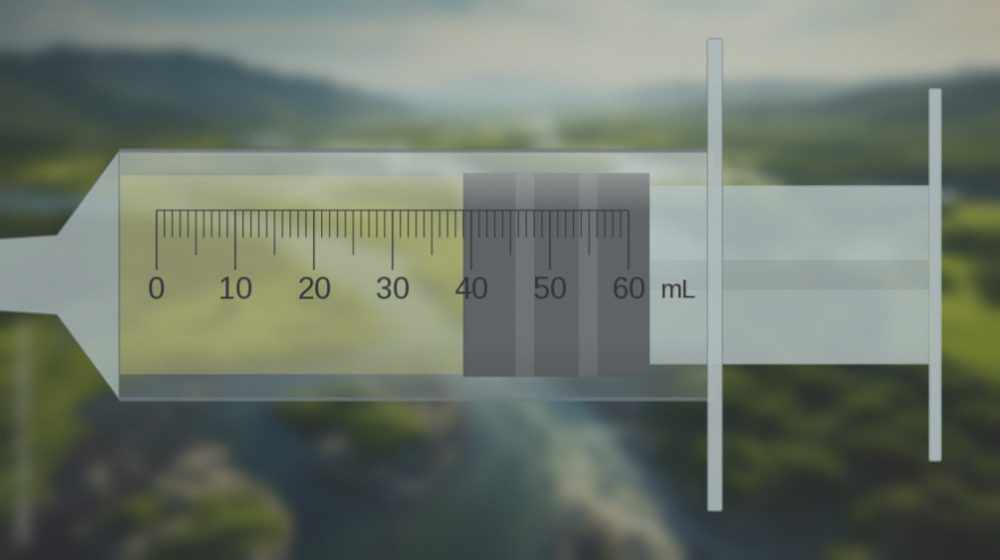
39; mL
